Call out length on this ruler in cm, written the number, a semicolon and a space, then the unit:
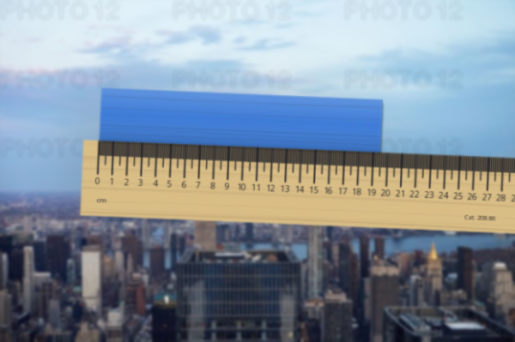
19.5; cm
